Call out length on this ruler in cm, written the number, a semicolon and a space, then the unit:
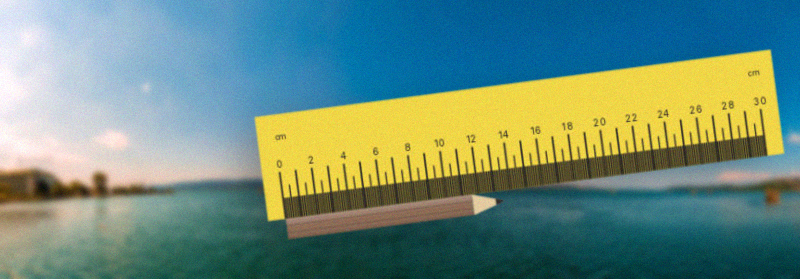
13.5; cm
